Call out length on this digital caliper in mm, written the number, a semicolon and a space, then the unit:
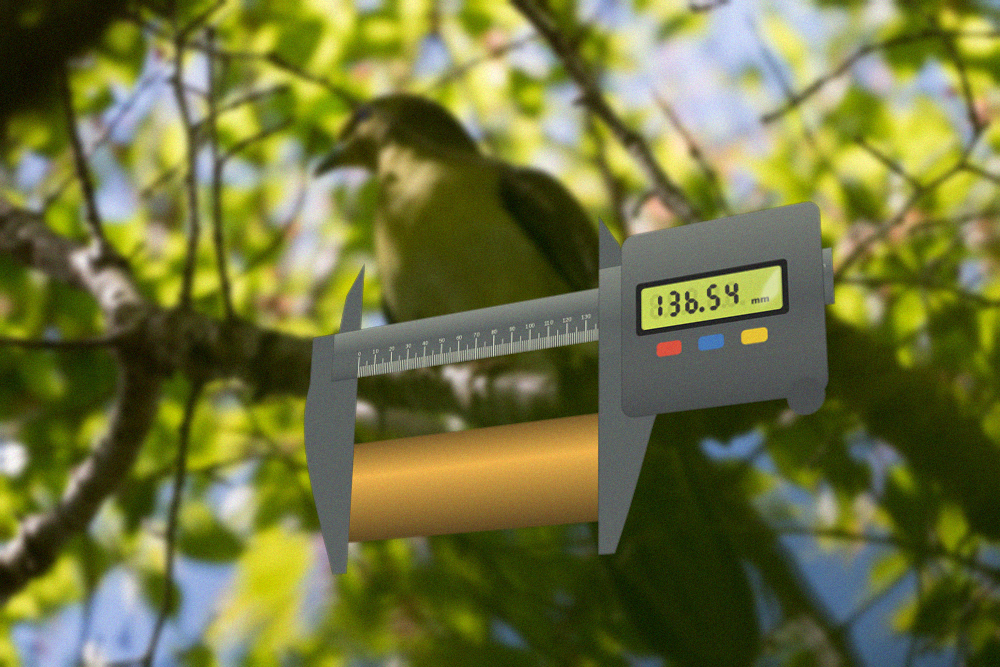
136.54; mm
